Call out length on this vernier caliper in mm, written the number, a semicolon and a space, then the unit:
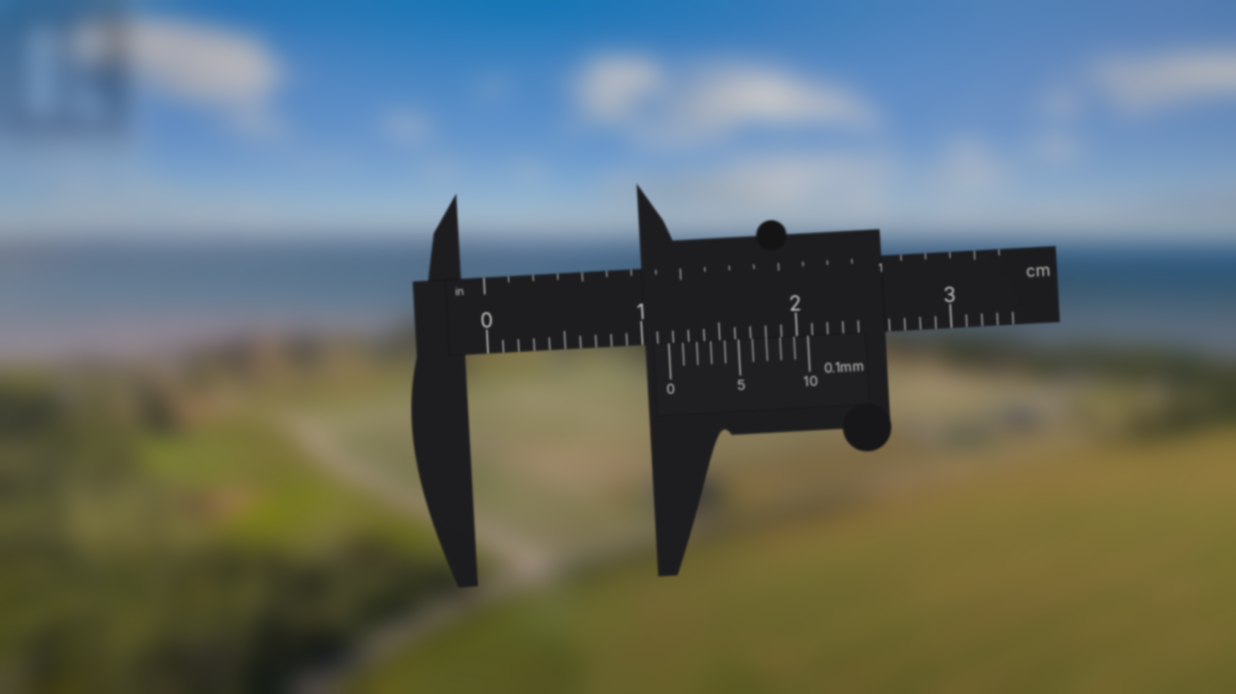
11.7; mm
